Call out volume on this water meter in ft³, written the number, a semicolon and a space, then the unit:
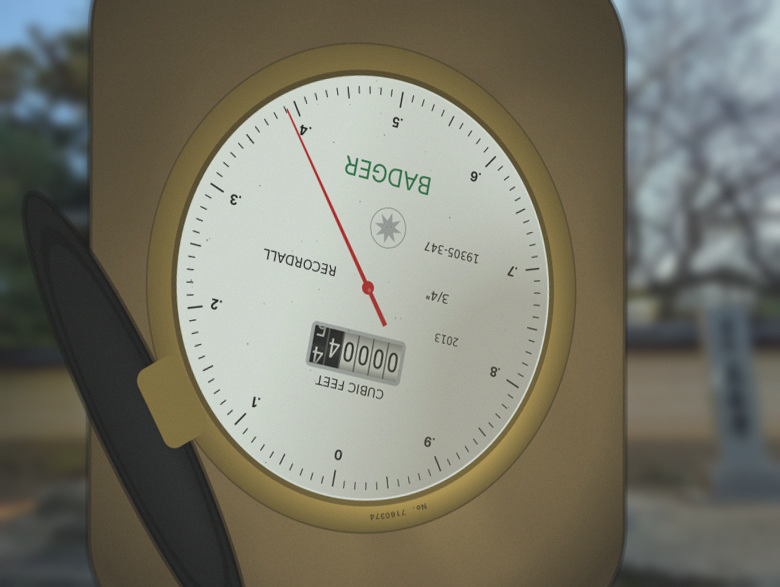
44.39; ft³
